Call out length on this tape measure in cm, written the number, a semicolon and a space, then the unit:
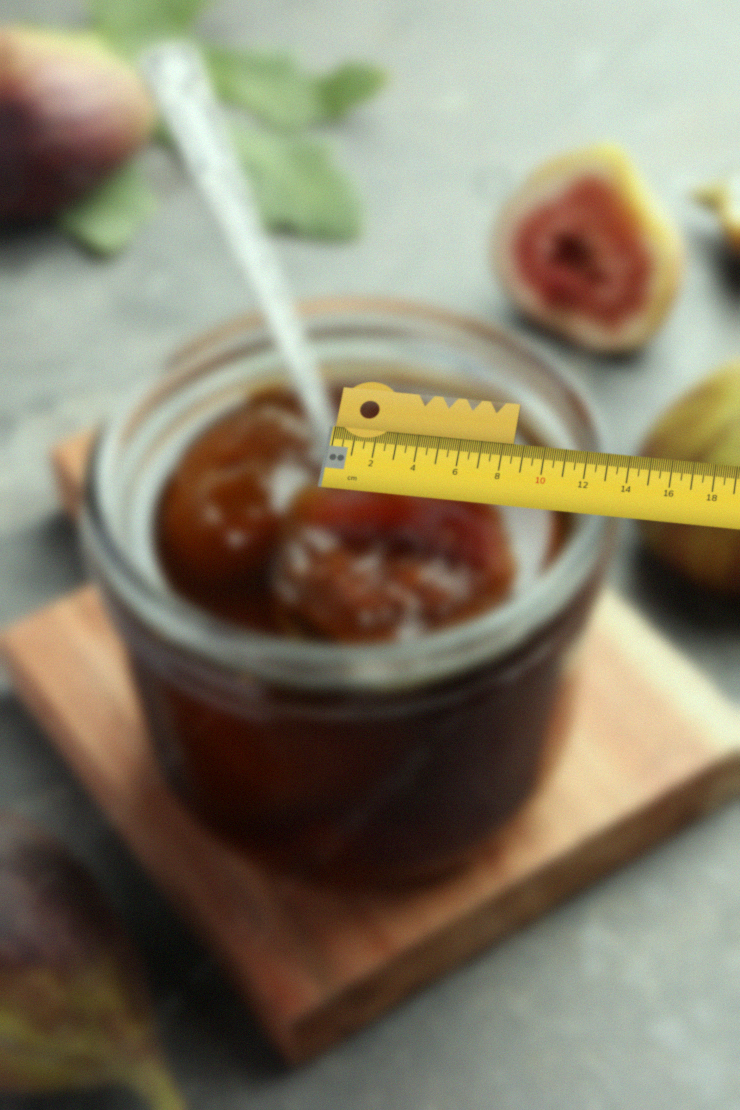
8.5; cm
